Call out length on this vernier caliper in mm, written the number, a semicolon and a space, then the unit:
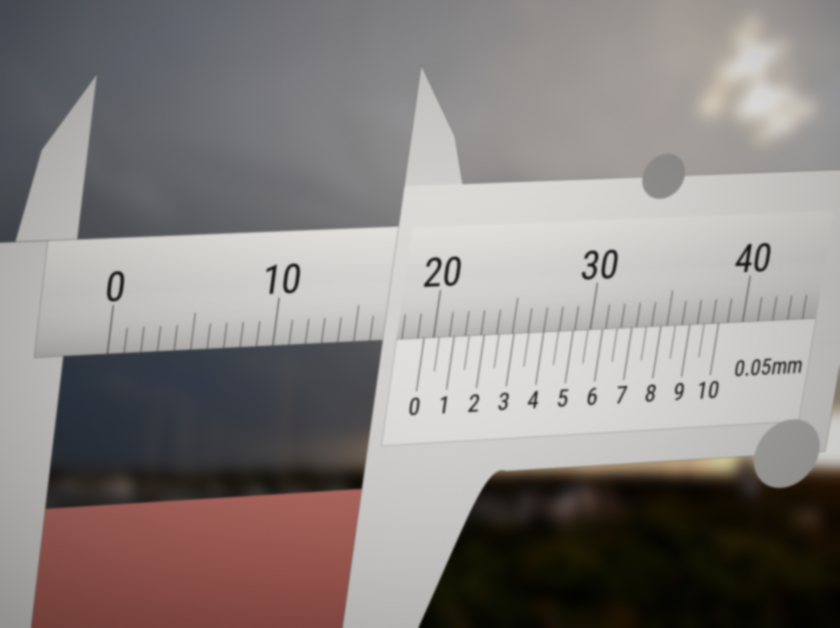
19.4; mm
